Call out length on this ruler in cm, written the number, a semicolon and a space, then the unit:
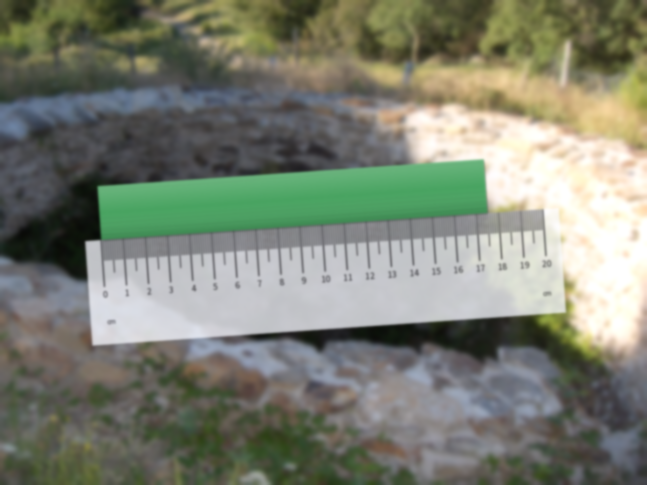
17.5; cm
